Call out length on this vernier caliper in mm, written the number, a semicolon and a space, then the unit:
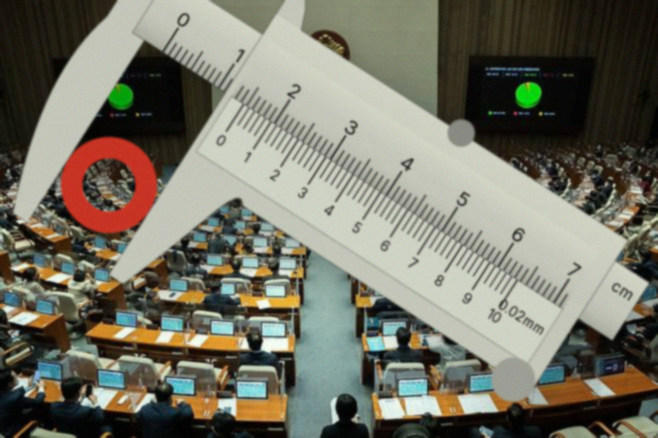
14.5; mm
